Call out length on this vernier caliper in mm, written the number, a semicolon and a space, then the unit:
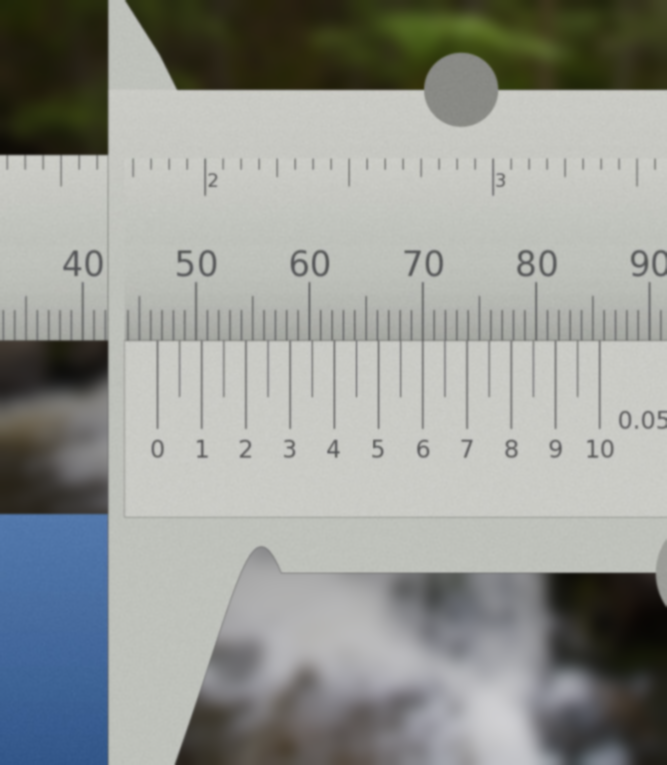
46.6; mm
